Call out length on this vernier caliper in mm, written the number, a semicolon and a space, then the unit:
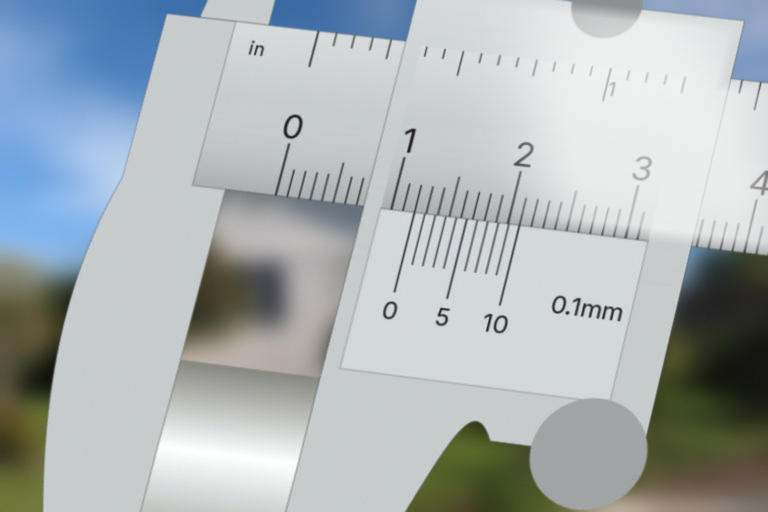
12.0; mm
